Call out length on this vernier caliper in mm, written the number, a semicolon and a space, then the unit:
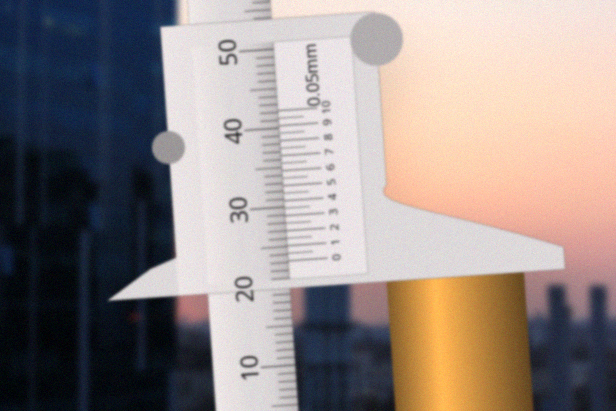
23.2; mm
